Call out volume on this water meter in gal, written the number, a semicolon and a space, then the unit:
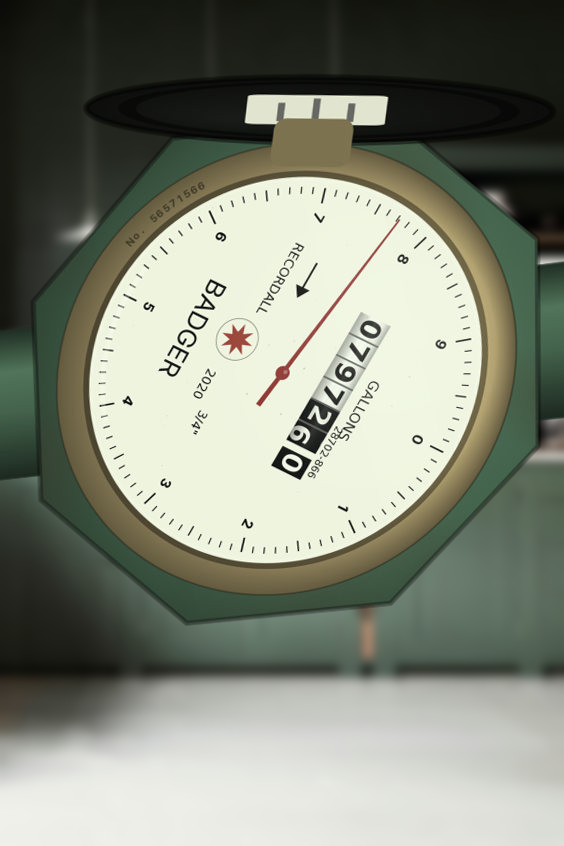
797257.7; gal
